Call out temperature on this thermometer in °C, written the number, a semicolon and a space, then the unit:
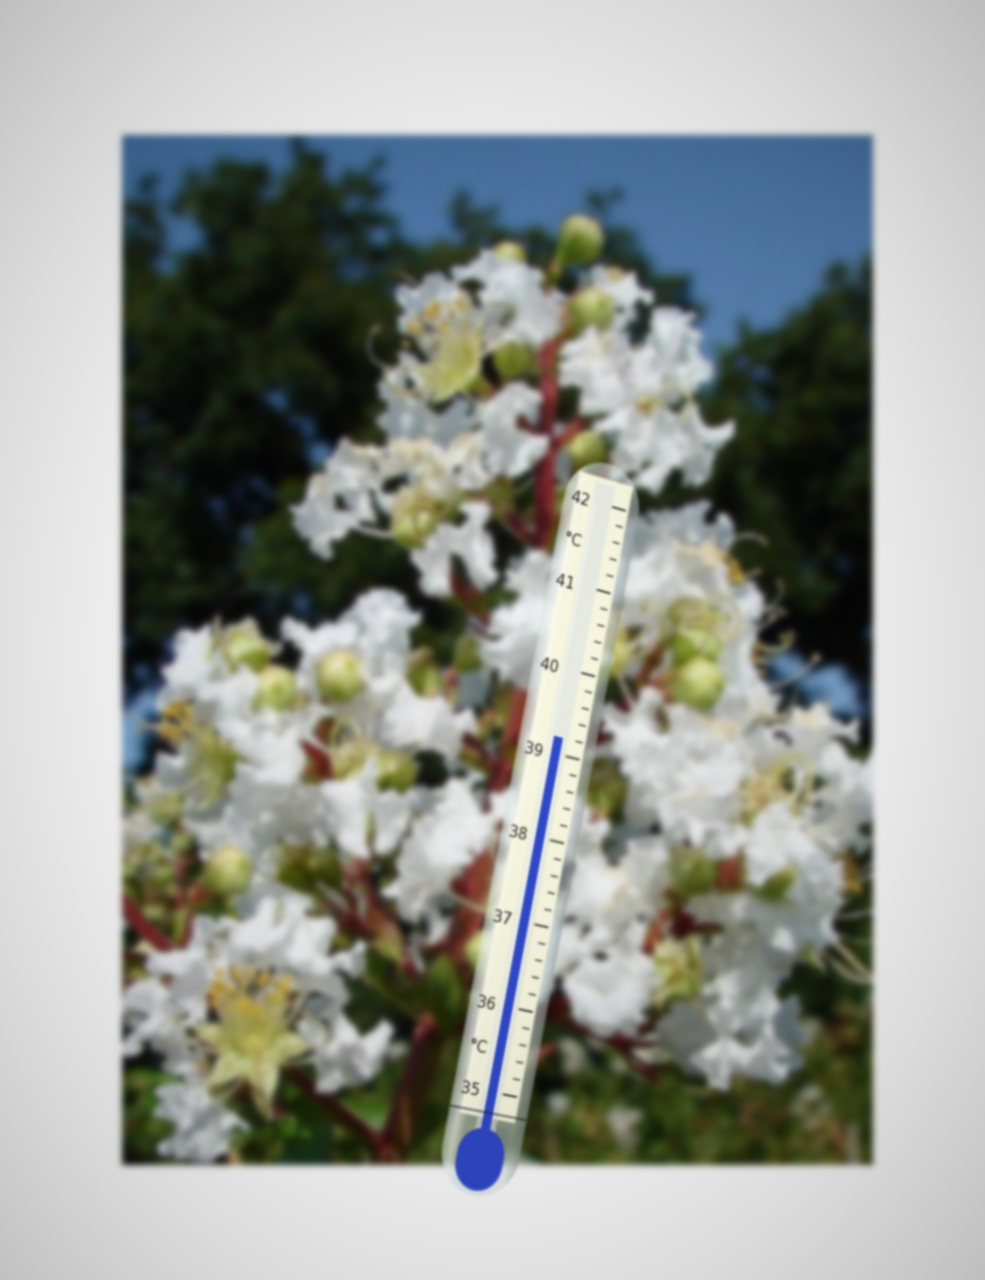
39.2; °C
